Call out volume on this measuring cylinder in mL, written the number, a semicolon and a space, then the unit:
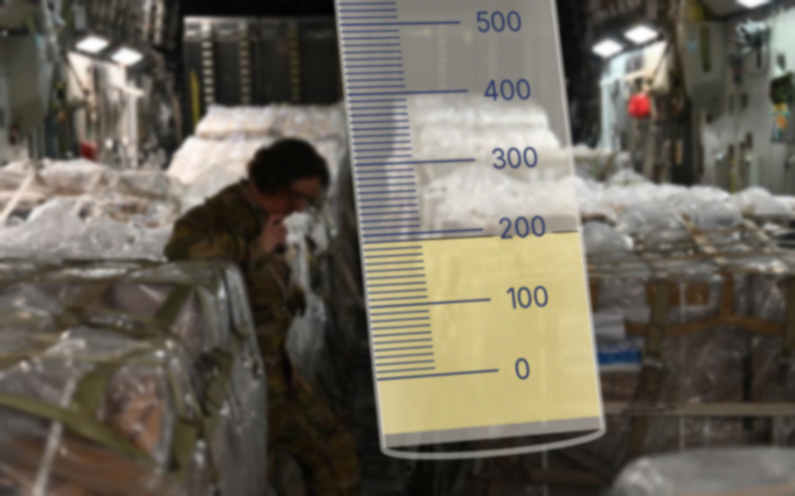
190; mL
